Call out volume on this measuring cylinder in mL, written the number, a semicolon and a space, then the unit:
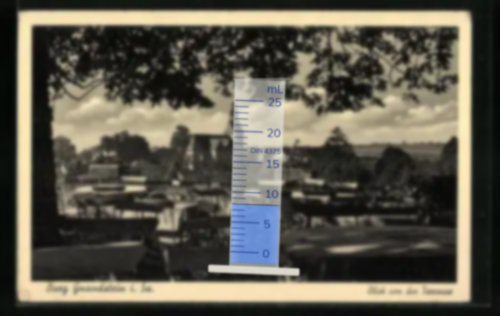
8; mL
